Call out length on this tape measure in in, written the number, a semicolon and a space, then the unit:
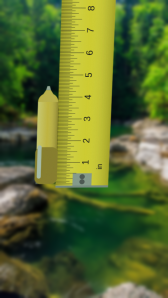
4.5; in
